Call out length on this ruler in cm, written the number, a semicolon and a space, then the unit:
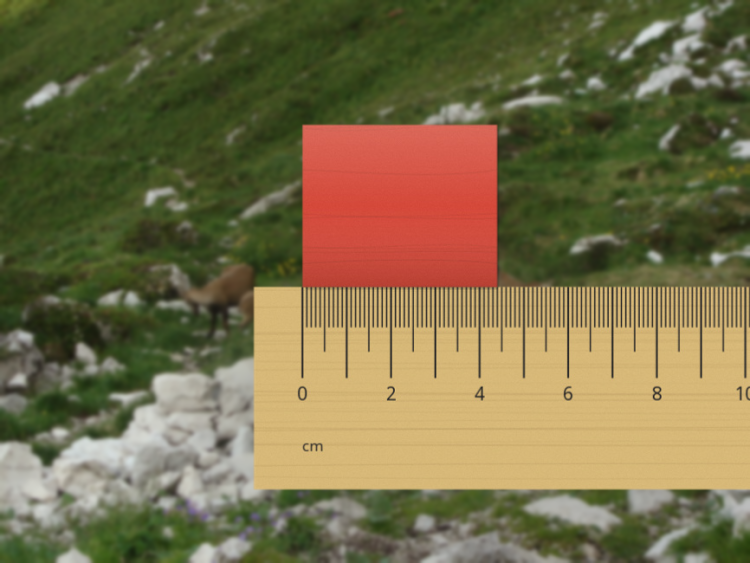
4.4; cm
